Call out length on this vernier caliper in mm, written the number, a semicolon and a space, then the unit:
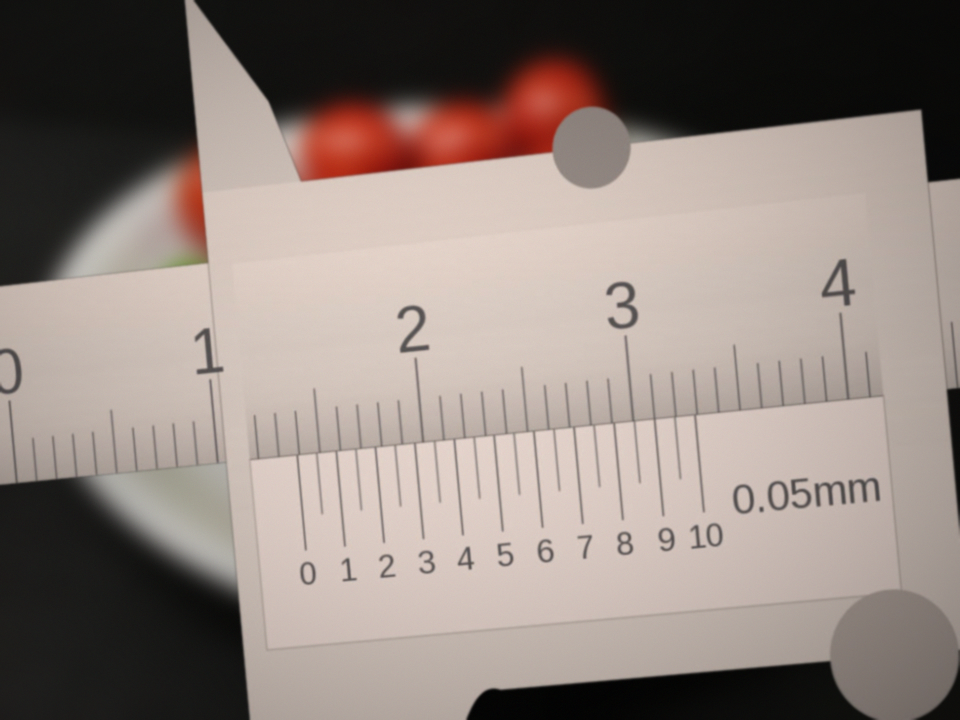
13.9; mm
